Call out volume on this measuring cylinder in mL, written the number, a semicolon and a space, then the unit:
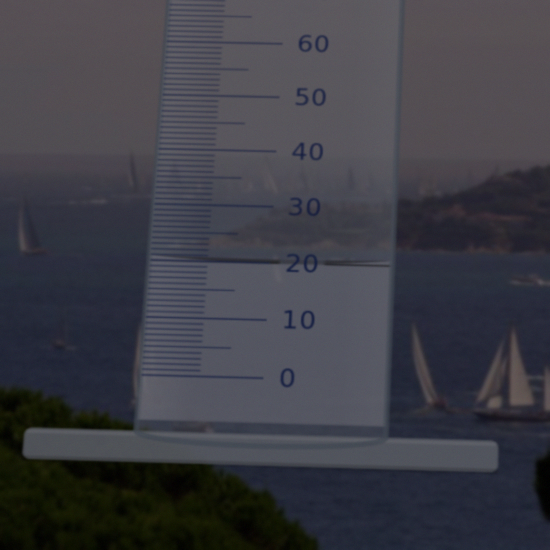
20; mL
